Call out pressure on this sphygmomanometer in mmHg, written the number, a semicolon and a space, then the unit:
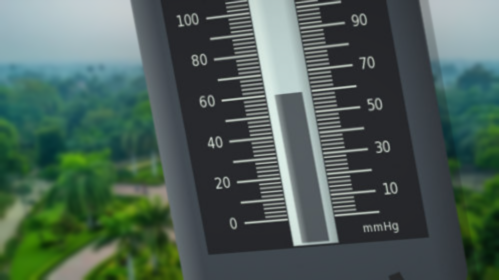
60; mmHg
